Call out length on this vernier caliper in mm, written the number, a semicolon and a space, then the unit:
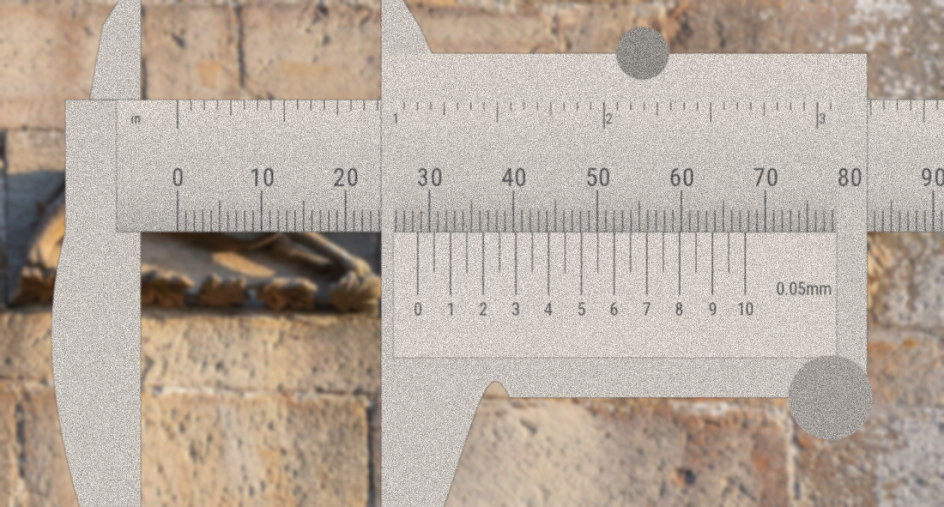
28.6; mm
